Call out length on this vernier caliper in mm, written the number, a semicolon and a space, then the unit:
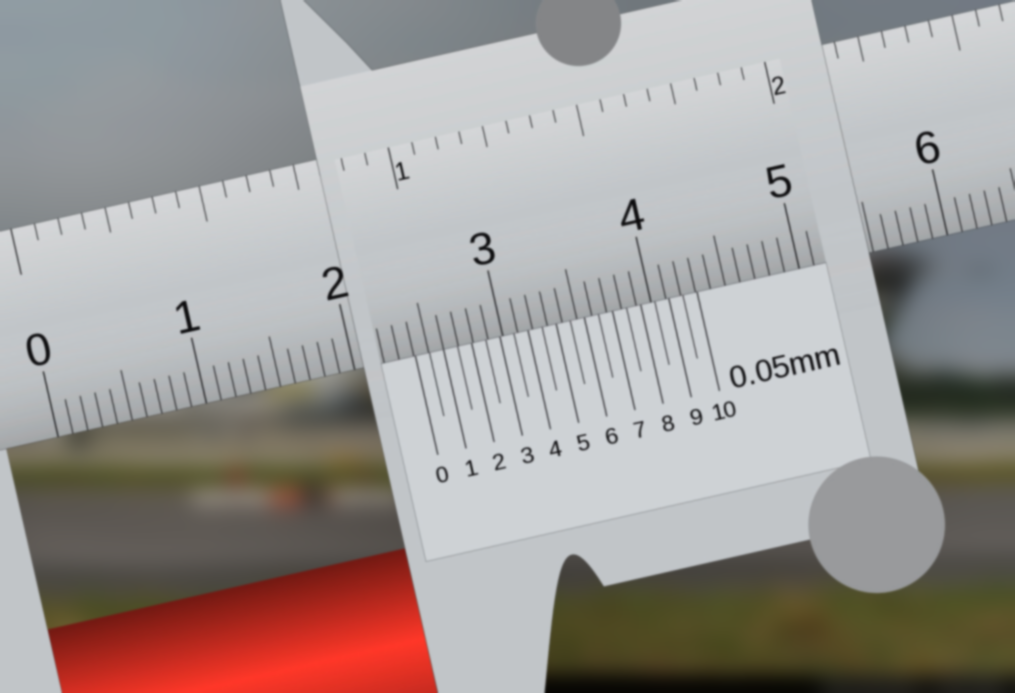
24.1; mm
